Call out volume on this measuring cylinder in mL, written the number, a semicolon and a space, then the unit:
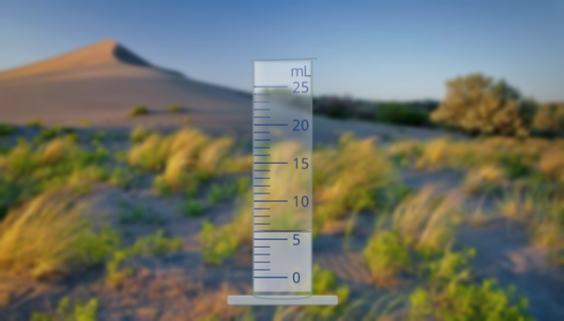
6; mL
